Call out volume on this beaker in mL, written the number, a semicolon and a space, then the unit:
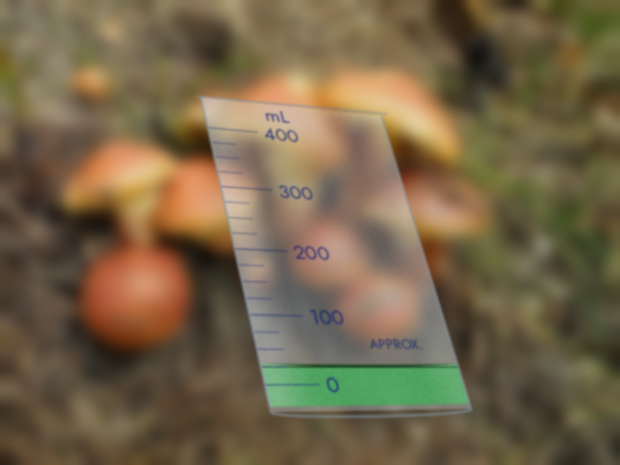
25; mL
